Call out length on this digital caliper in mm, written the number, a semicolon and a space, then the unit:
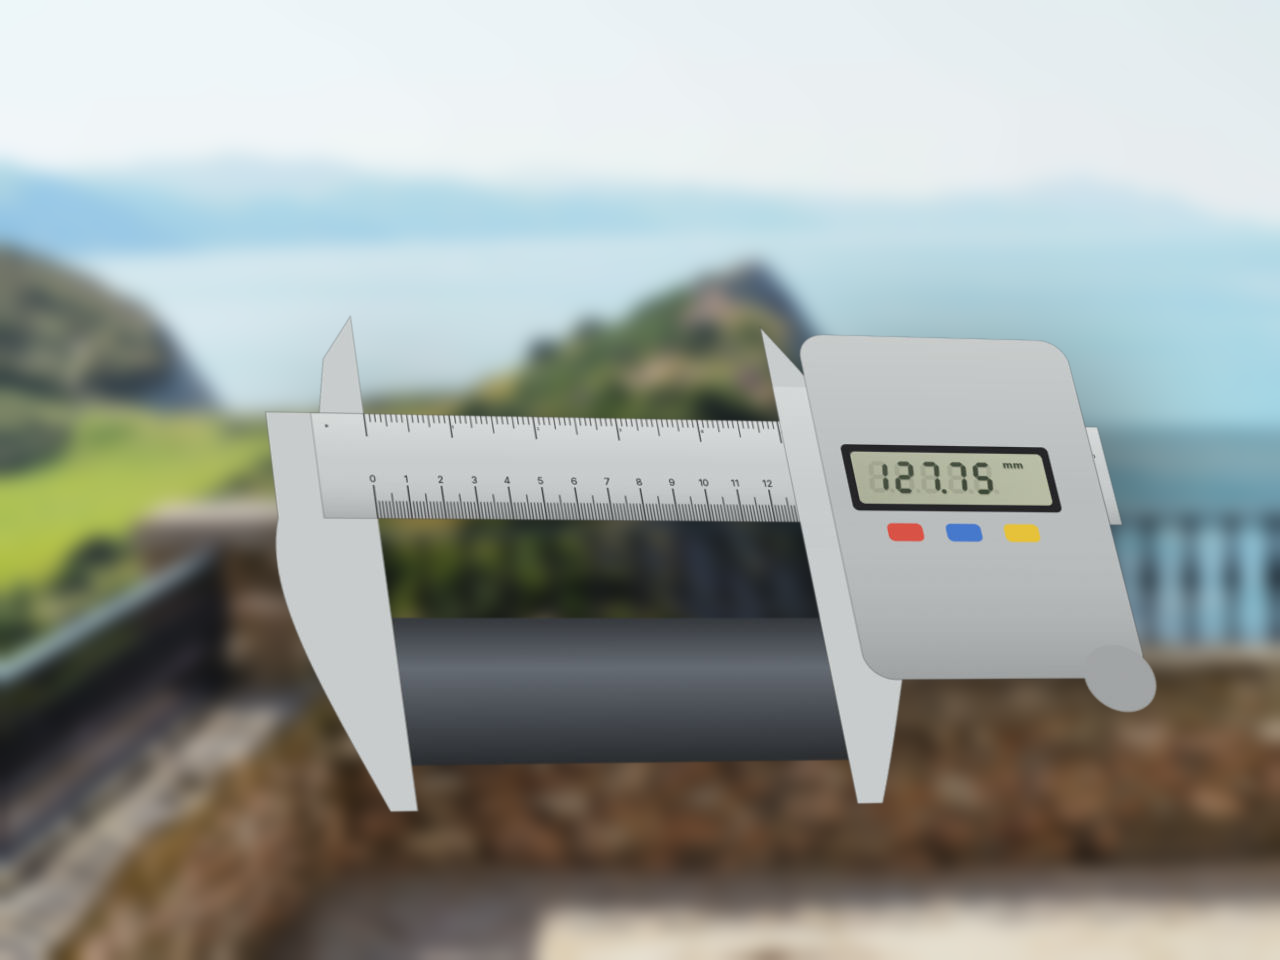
127.75; mm
